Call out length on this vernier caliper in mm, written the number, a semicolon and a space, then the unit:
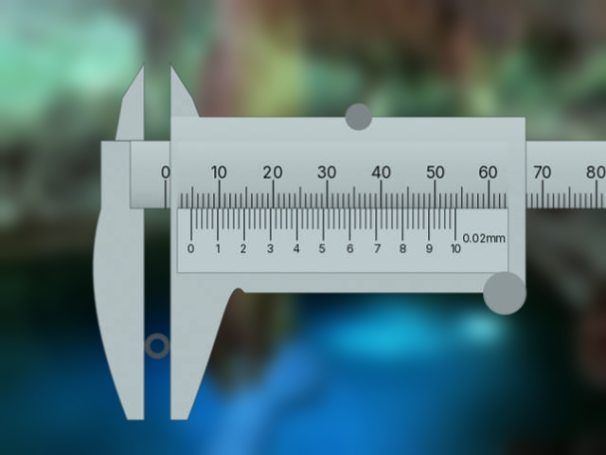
4.8; mm
